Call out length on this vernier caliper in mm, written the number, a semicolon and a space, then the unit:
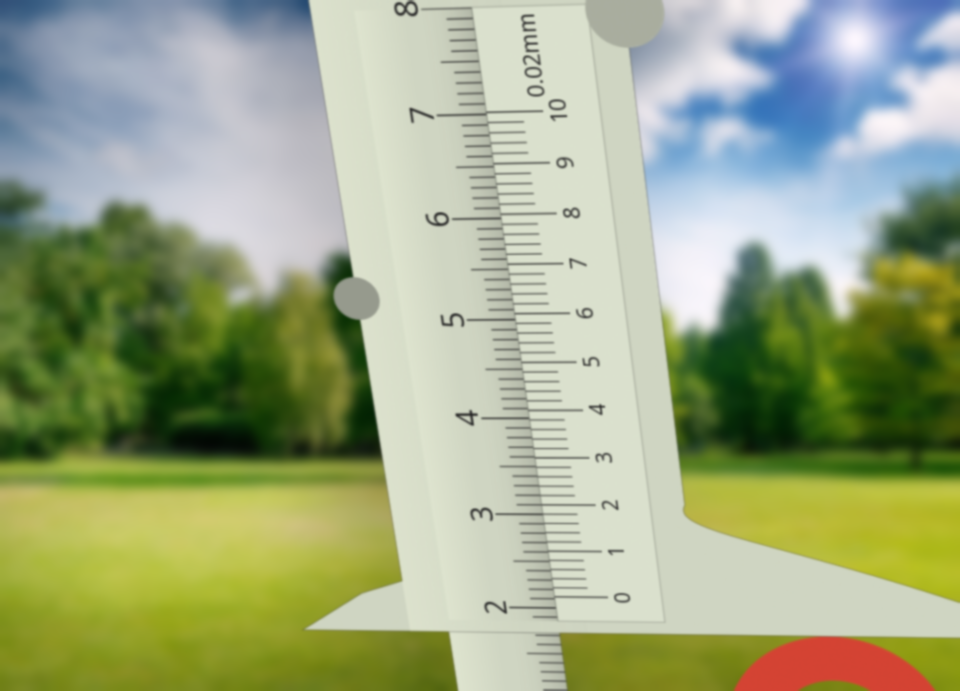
21.2; mm
